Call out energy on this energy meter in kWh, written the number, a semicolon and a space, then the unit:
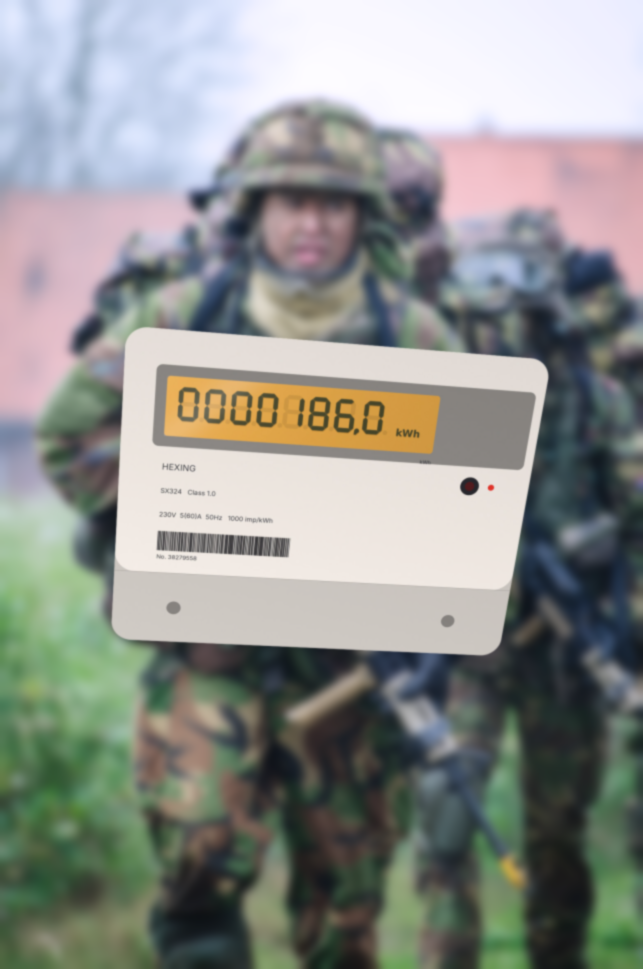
186.0; kWh
